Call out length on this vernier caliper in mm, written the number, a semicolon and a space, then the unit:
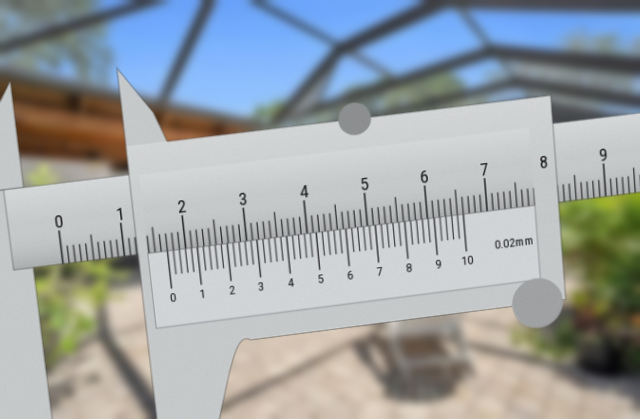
17.0; mm
